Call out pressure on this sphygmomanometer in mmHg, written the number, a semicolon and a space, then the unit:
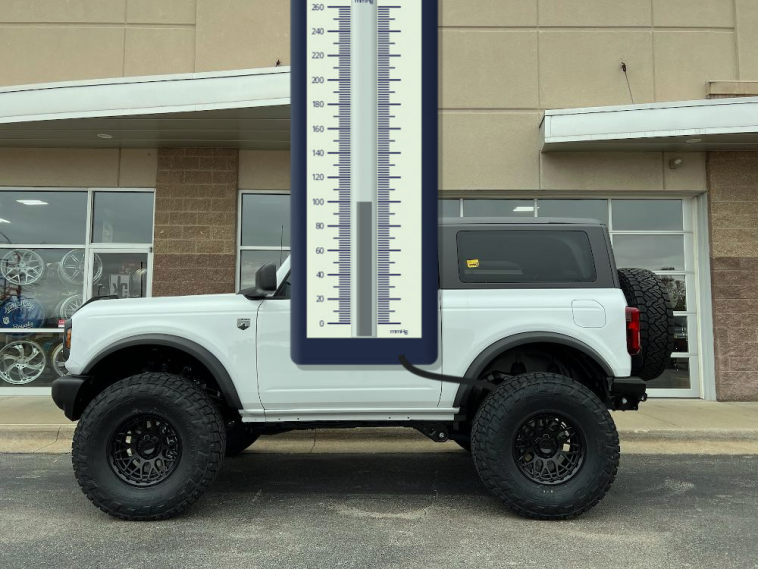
100; mmHg
